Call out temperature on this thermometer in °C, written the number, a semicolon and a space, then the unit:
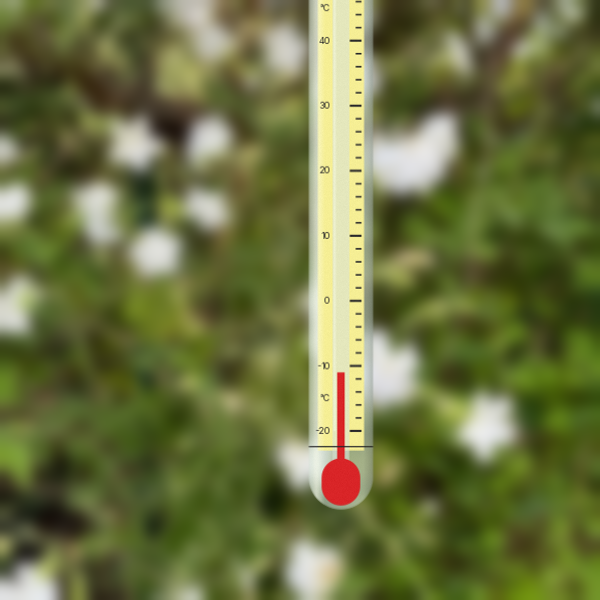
-11; °C
